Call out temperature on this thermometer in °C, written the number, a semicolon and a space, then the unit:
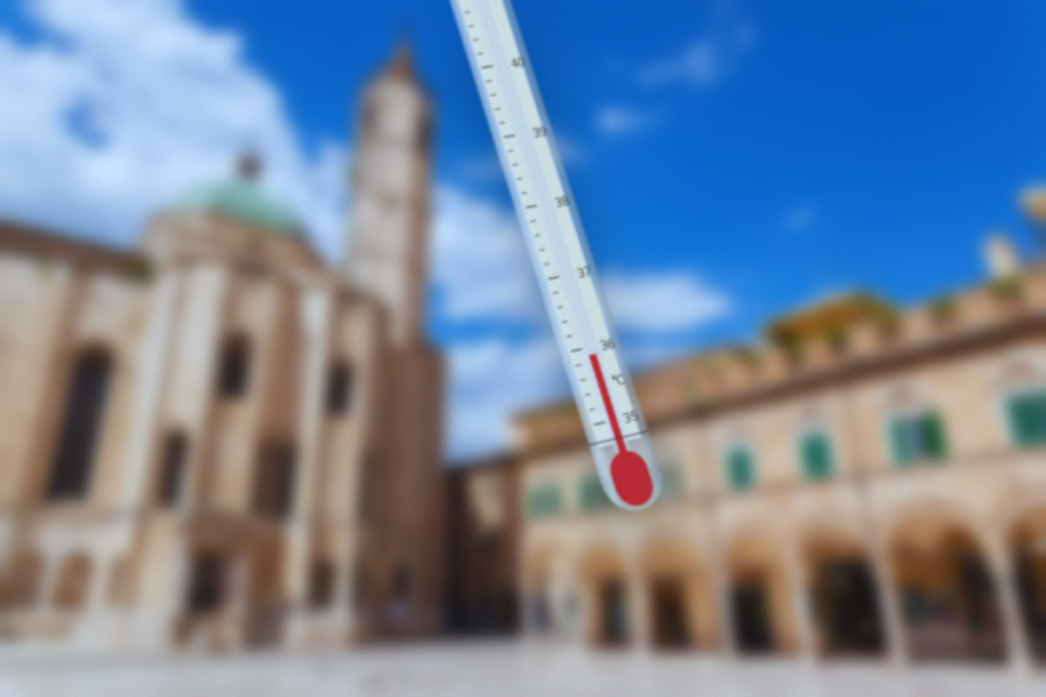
35.9; °C
